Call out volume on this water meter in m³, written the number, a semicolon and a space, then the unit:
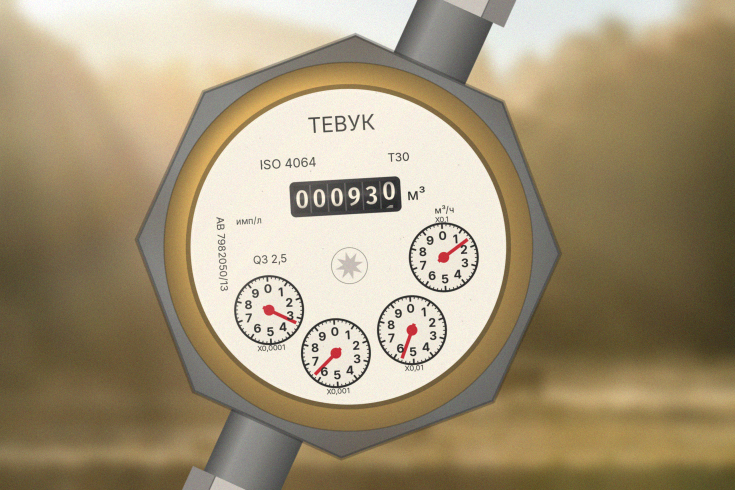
930.1563; m³
